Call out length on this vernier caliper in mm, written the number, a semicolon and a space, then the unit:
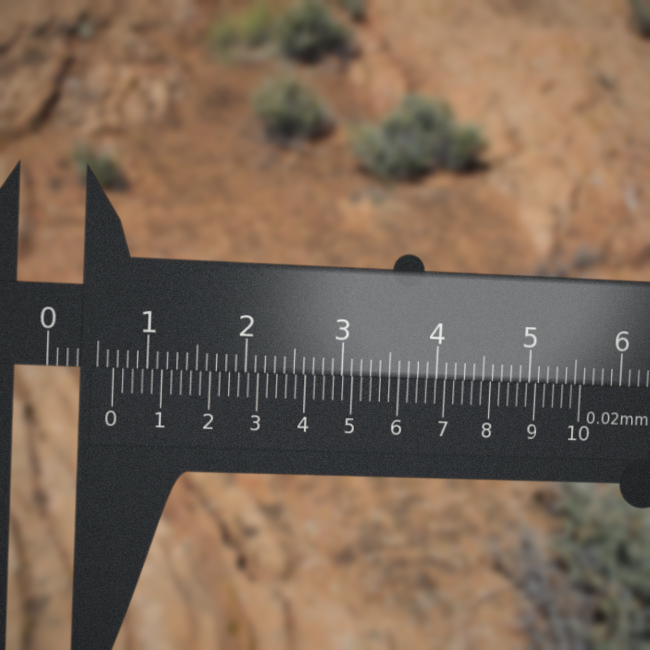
6.6; mm
